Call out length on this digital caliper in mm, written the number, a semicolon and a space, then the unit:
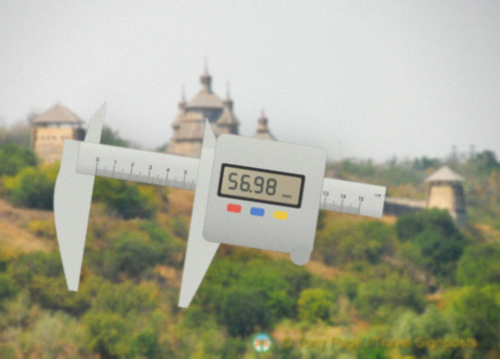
56.98; mm
